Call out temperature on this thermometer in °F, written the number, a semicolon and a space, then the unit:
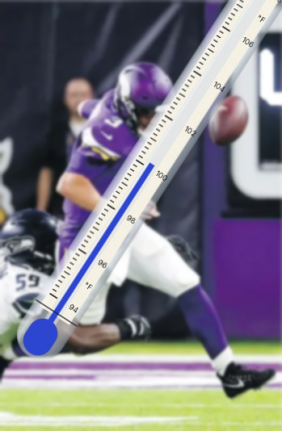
100.2; °F
